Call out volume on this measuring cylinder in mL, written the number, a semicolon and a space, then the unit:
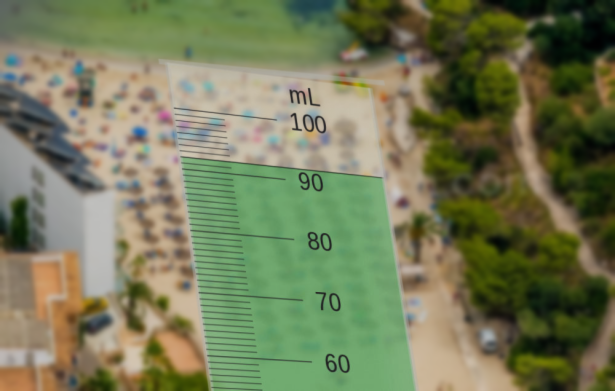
92; mL
